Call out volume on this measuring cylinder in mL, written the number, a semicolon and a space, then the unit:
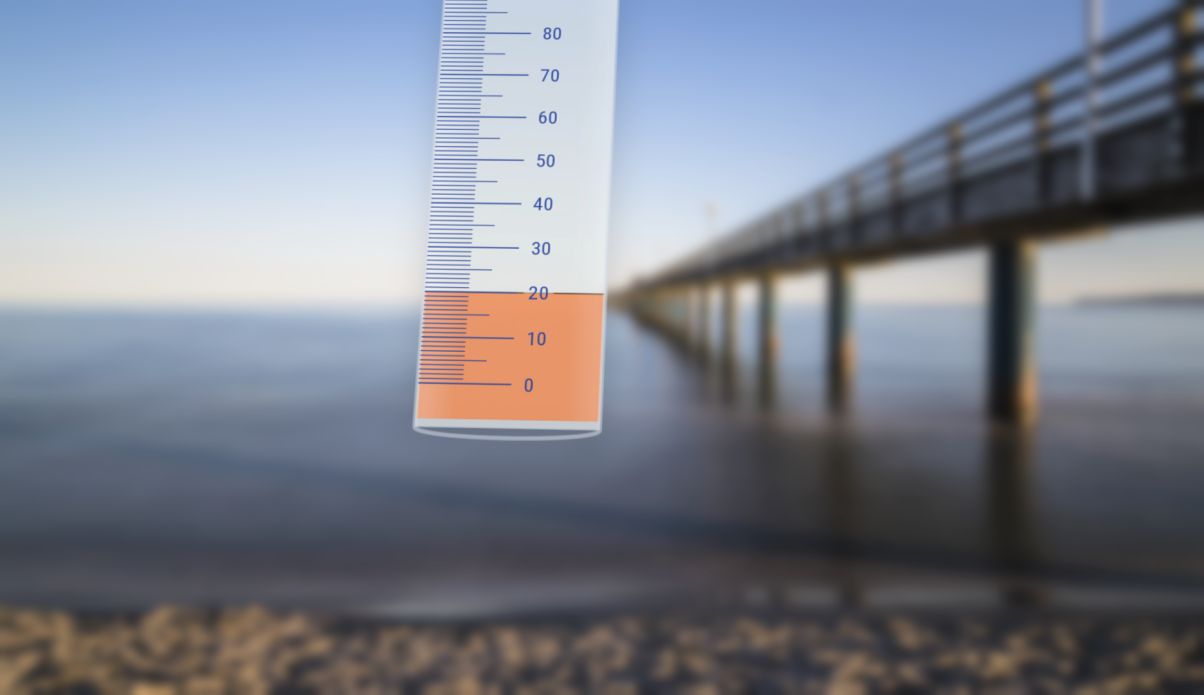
20; mL
